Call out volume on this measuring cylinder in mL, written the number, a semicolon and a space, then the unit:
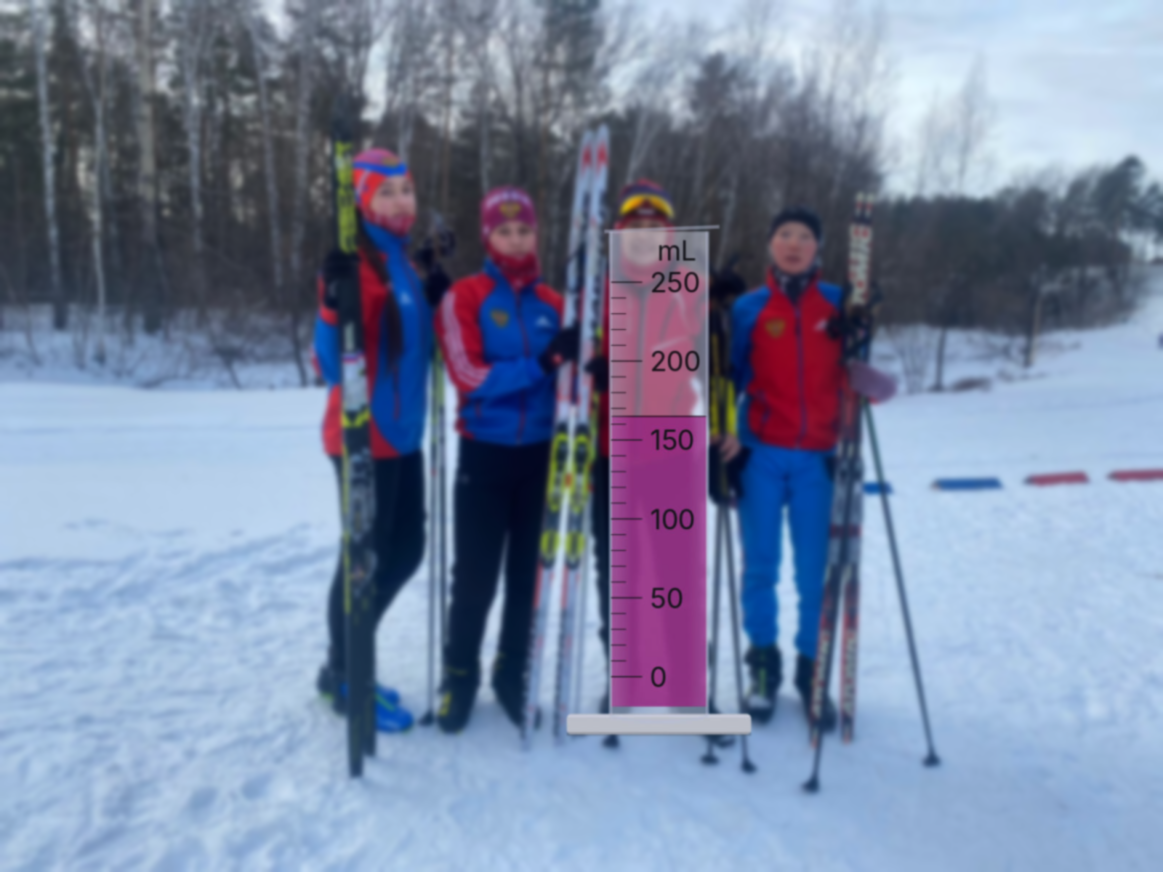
165; mL
